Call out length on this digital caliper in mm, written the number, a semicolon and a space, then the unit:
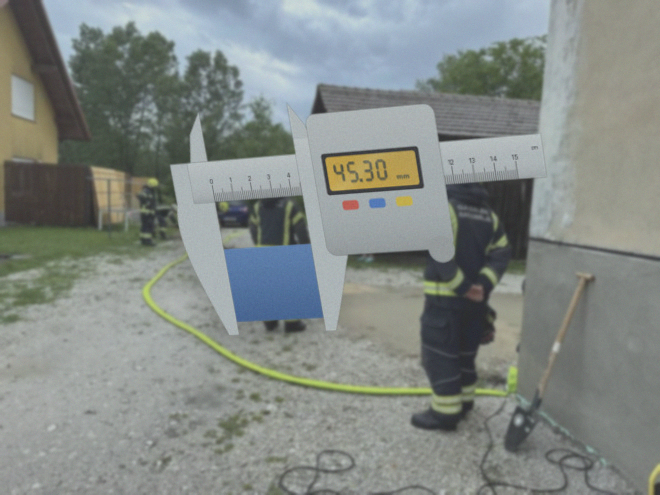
45.30; mm
